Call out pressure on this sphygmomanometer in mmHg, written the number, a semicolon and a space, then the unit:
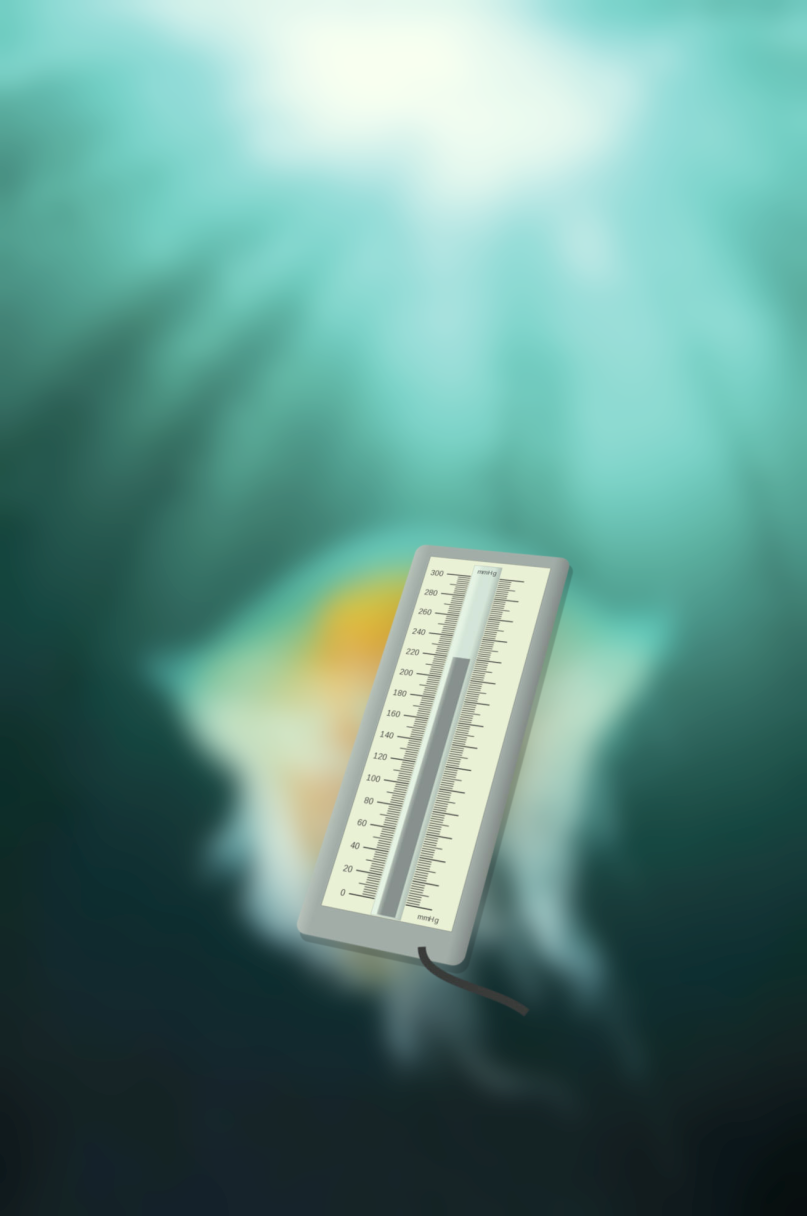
220; mmHg
